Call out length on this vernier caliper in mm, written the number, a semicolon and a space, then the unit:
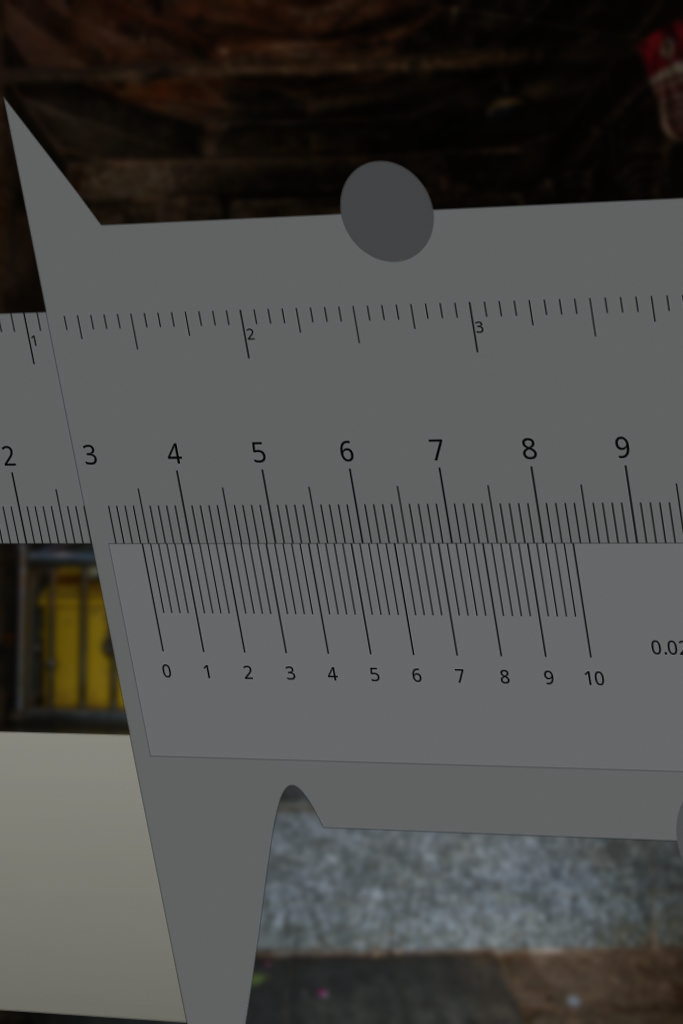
34.2; mm
